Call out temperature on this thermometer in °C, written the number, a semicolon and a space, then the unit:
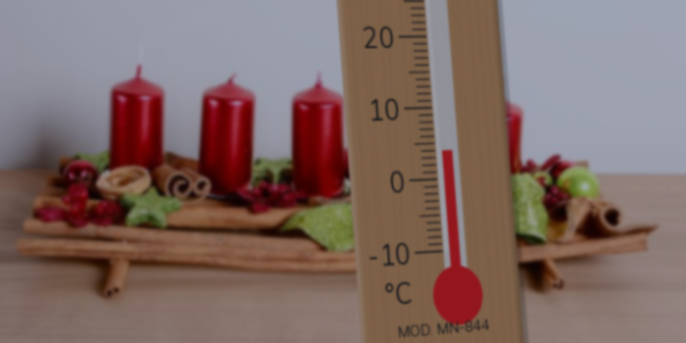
4; °C
